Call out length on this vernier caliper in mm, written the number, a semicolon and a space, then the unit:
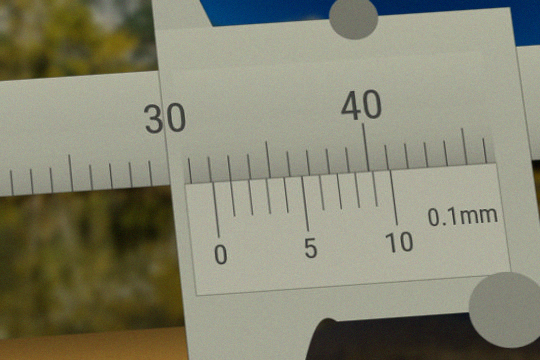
32.1; mm
